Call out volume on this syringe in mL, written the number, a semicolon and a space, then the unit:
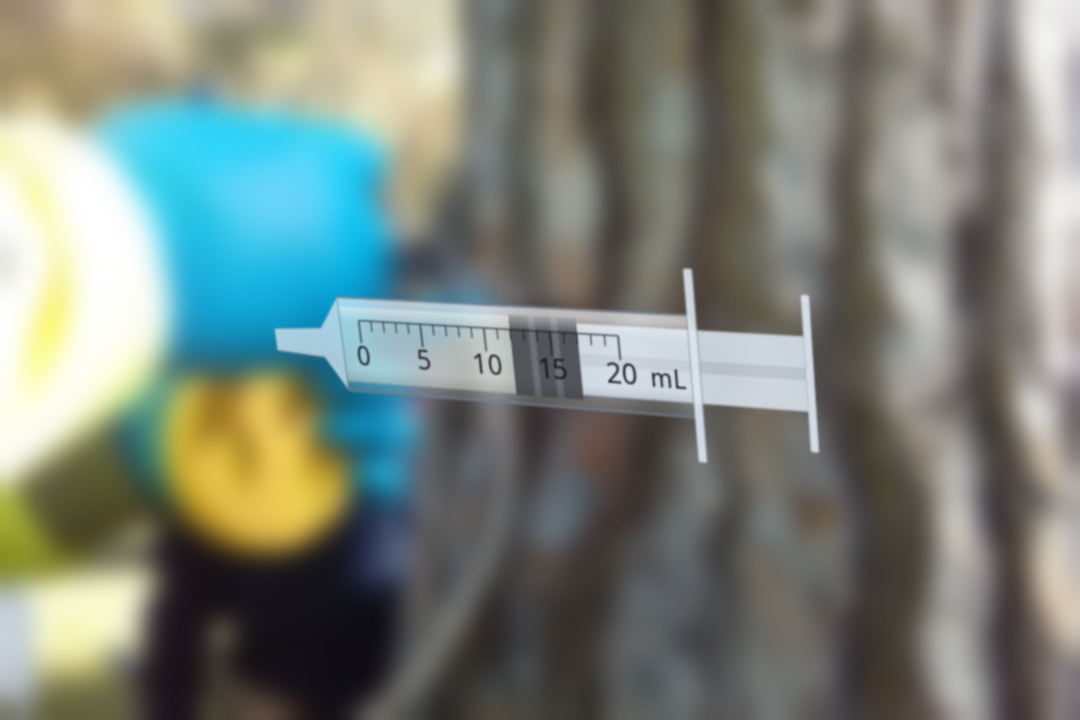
12; mL
